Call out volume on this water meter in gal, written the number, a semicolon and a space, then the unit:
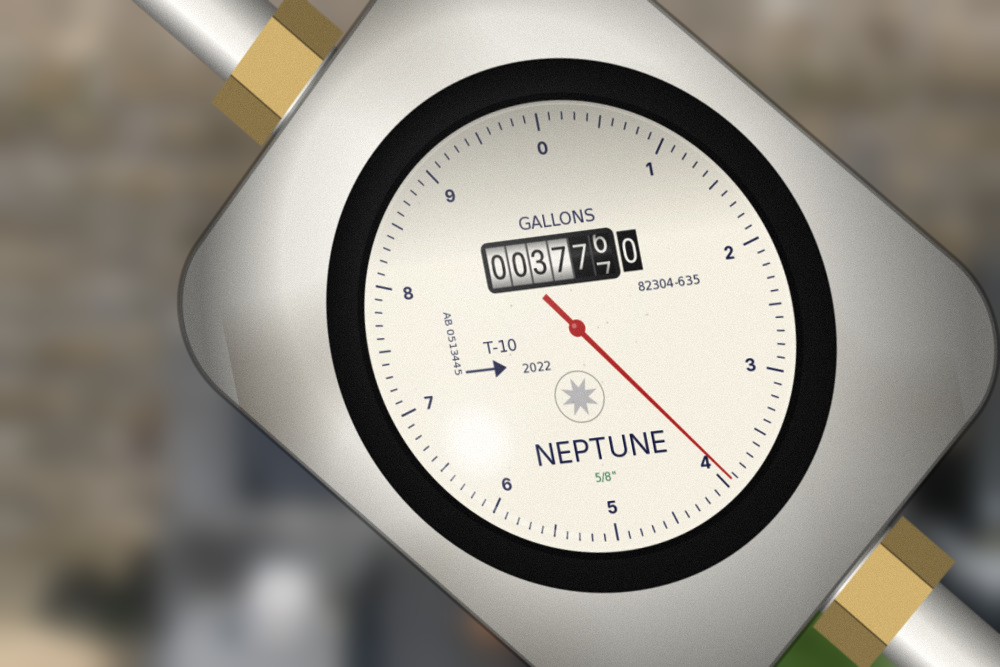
37763.9; gal
